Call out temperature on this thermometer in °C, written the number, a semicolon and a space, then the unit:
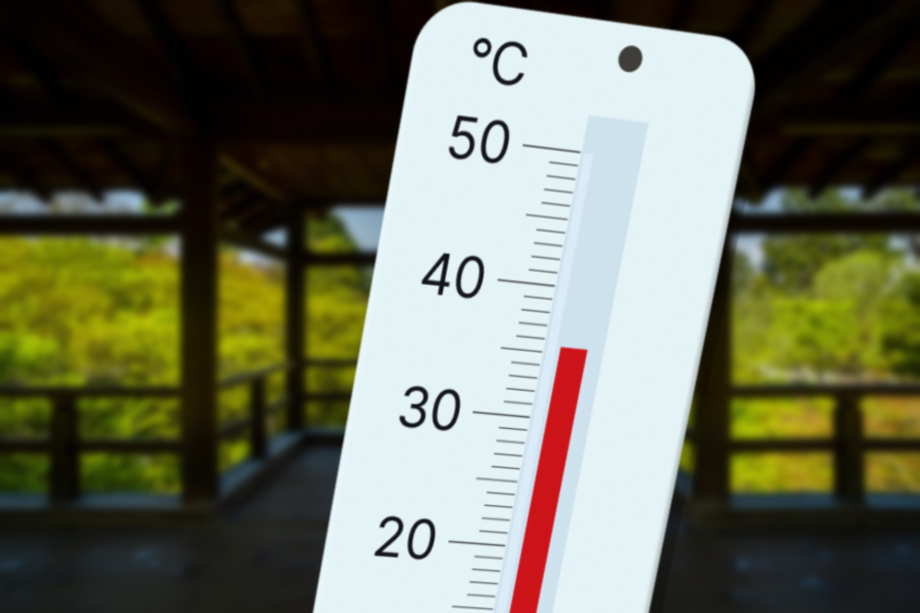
35.5; °C
